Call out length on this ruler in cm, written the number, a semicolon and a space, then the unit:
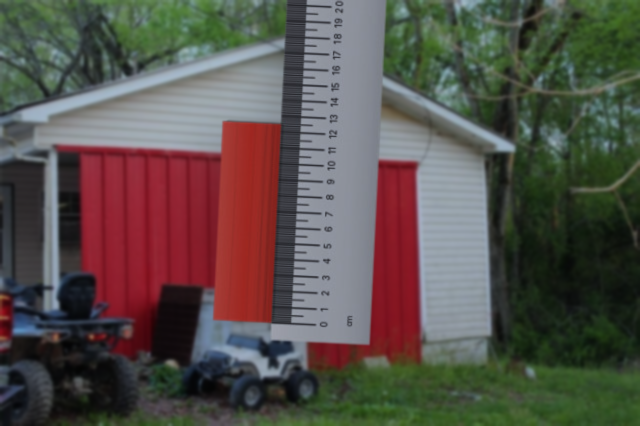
12.5; cm
